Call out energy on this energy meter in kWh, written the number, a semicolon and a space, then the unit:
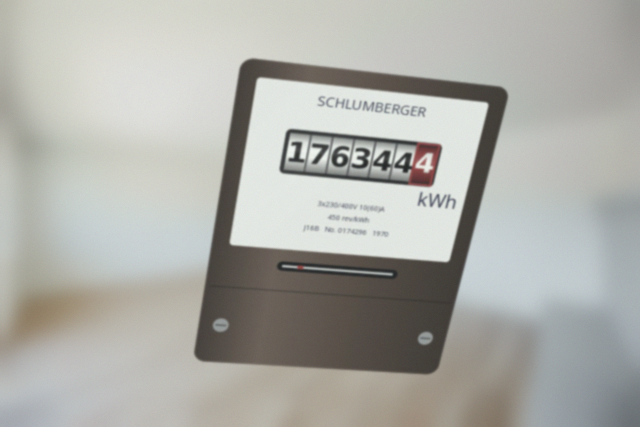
176344.4; kWh
